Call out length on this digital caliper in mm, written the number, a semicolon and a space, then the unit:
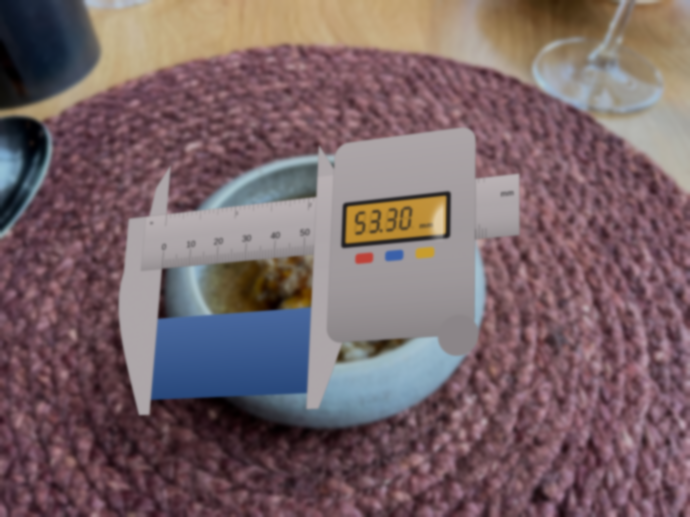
53.30; mm
